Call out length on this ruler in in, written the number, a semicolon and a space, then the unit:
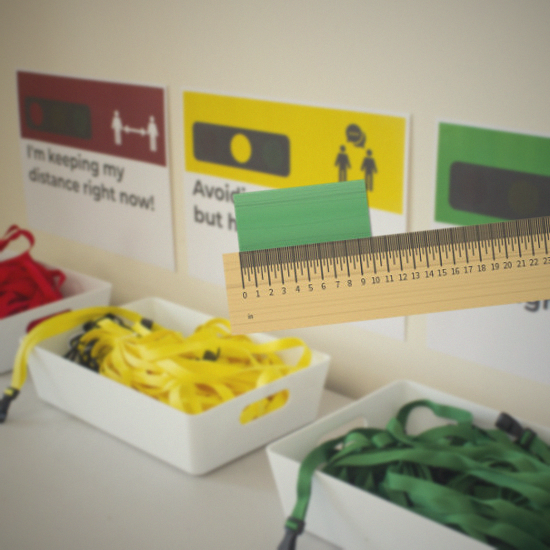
10; in
